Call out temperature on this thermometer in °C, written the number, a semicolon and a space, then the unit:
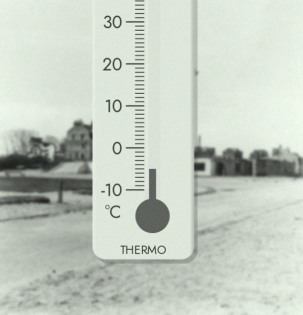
-5; °C
